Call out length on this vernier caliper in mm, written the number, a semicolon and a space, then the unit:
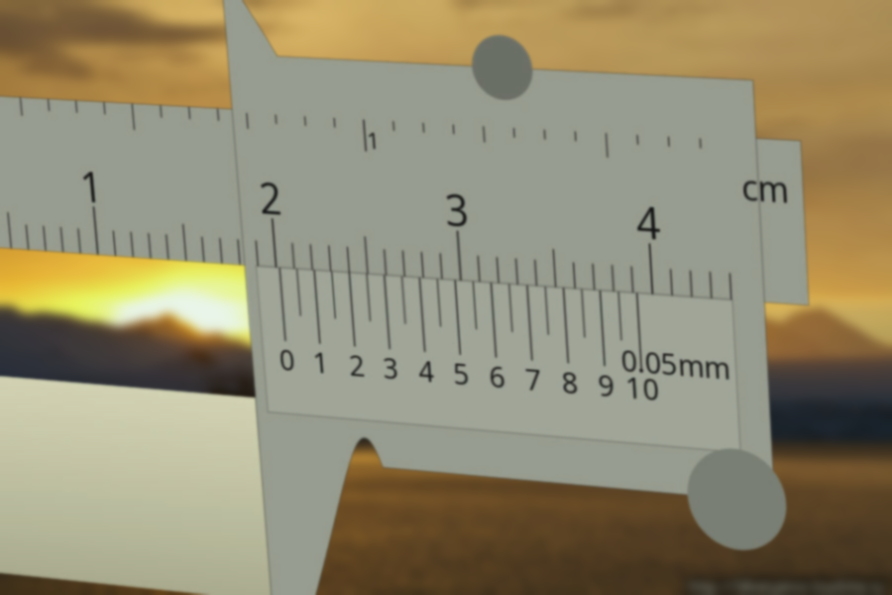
20.2; mm
